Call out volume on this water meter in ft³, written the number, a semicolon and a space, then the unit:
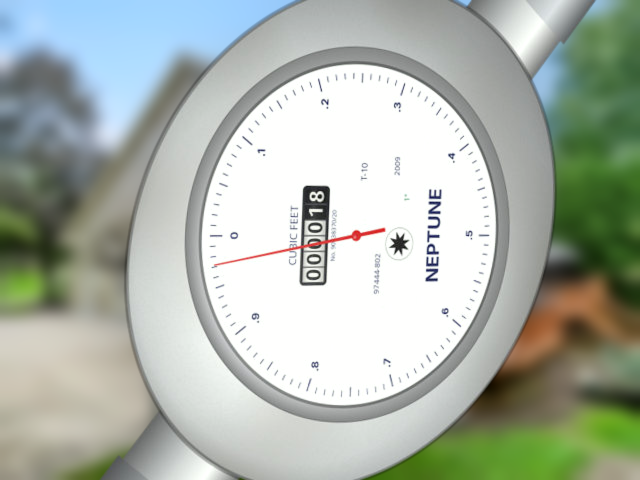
17.97; ft³
